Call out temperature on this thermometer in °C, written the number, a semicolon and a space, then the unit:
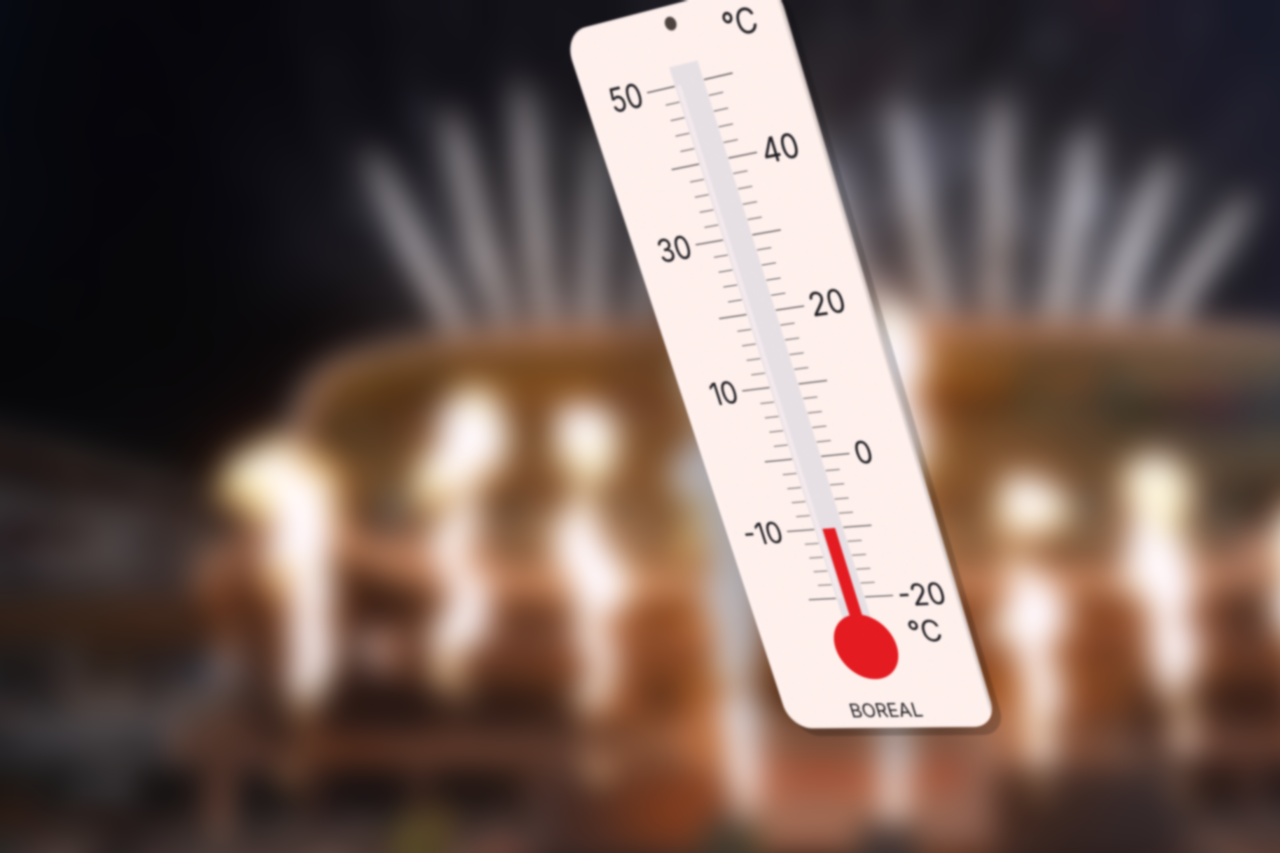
-10; °C
